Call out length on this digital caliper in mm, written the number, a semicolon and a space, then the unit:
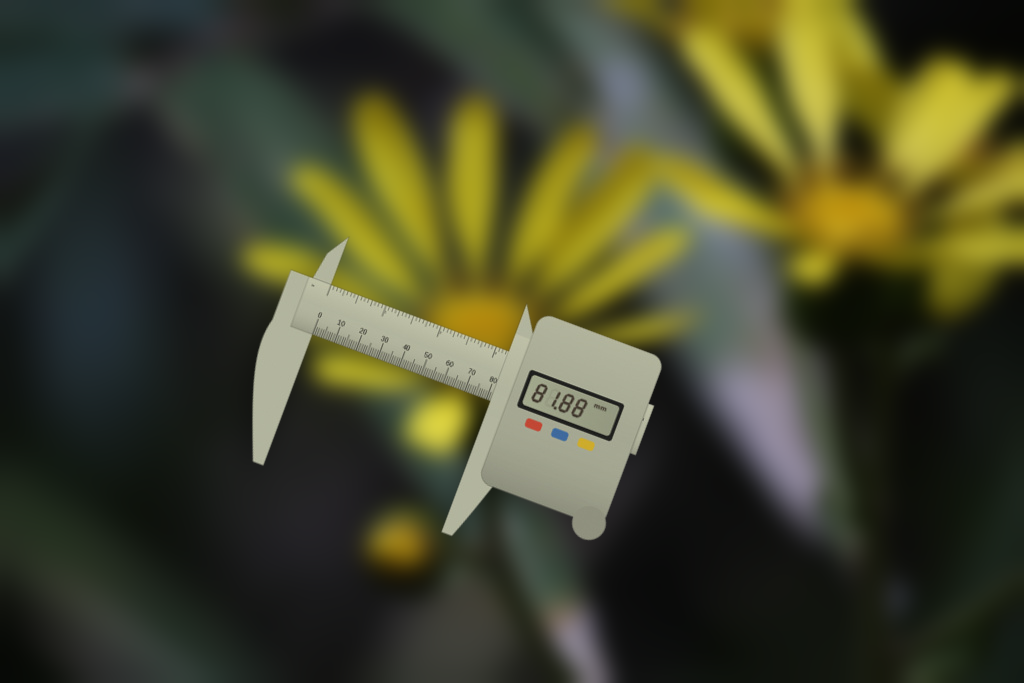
81.88; mm
